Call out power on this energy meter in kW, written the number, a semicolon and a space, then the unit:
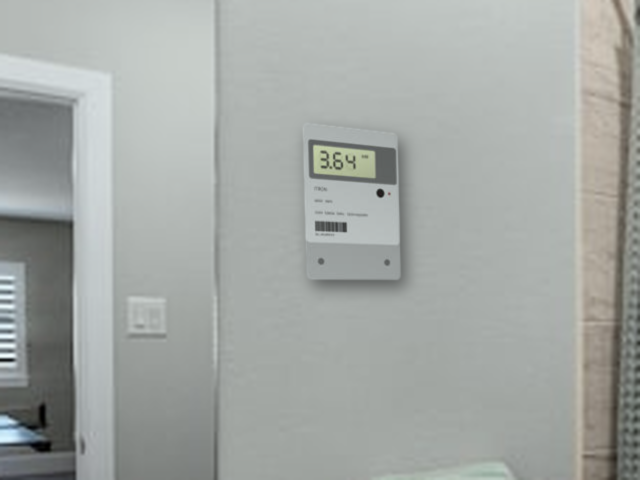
3.64; kW
